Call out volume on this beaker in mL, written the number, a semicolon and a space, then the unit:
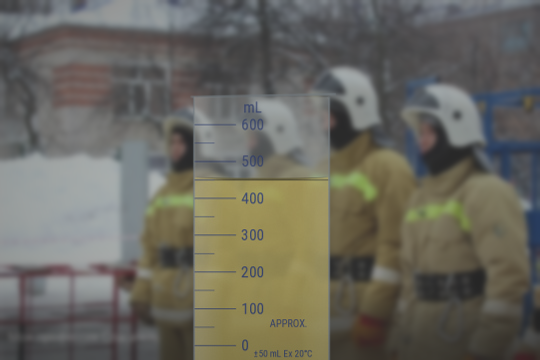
450; mL
